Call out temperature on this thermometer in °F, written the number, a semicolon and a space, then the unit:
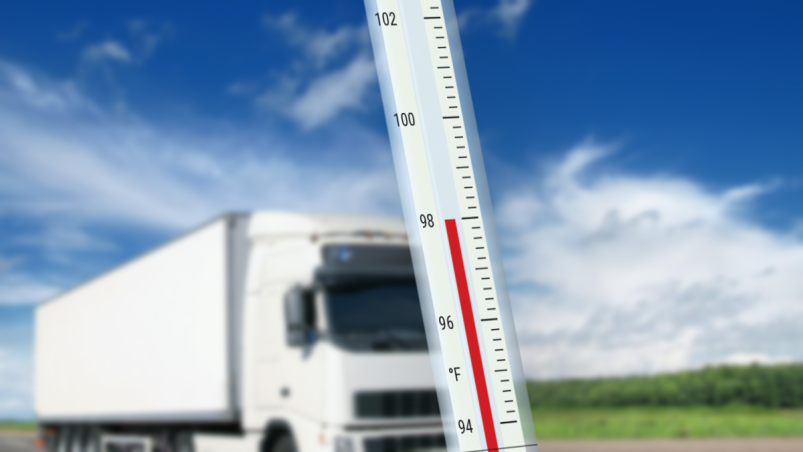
98; °F
